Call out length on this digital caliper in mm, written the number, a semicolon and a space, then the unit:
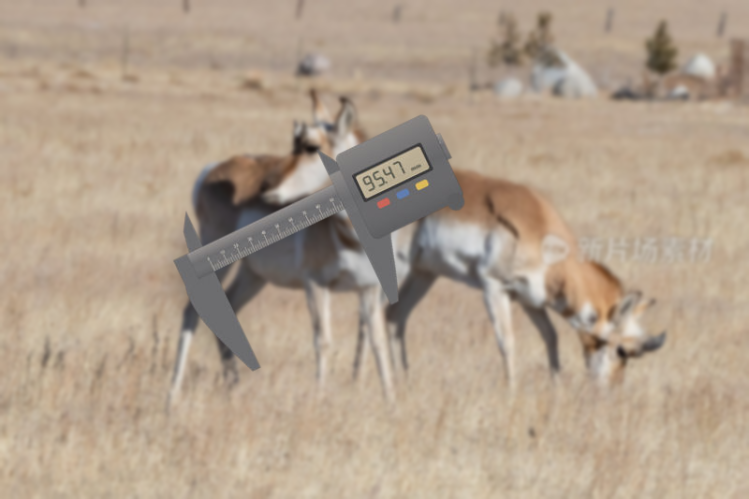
95.47; mm
